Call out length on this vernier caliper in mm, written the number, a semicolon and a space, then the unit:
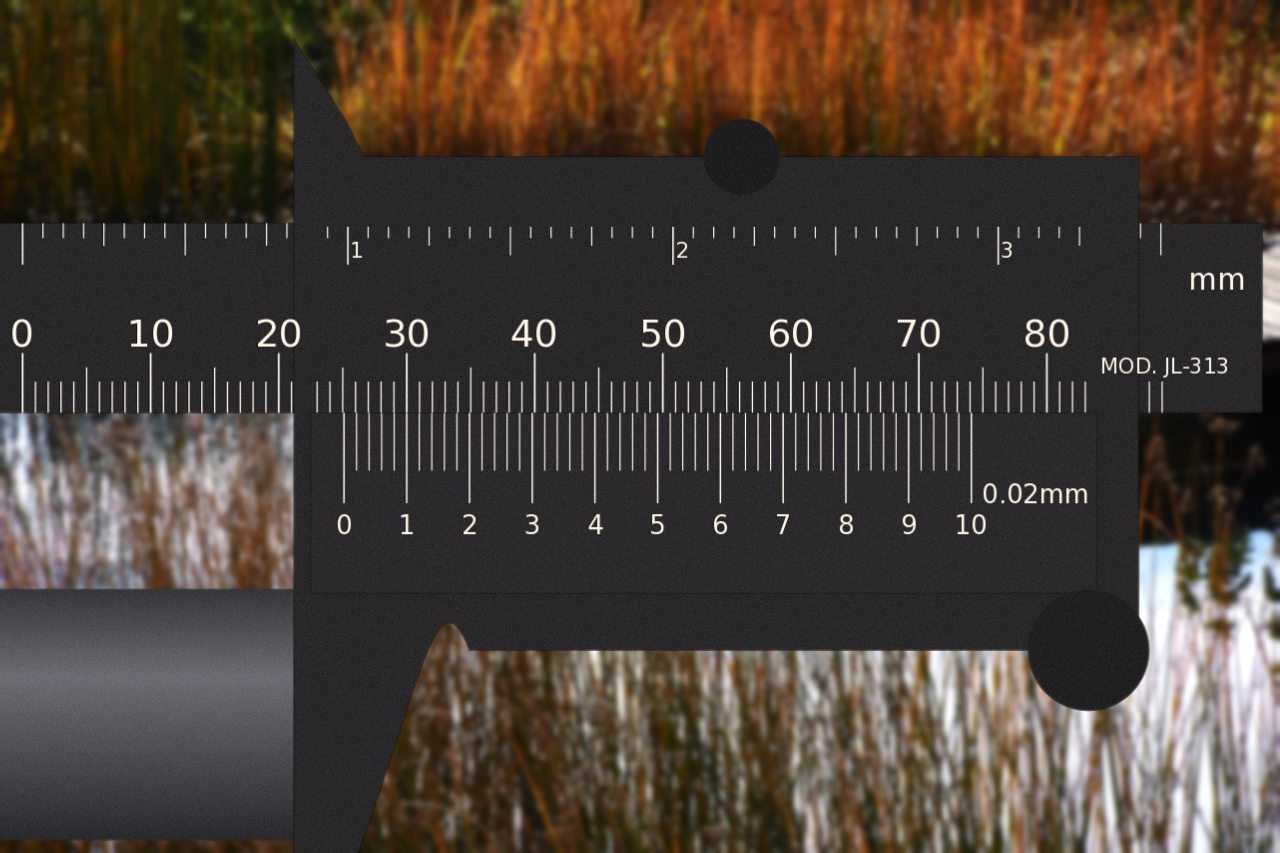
25.1; mm
